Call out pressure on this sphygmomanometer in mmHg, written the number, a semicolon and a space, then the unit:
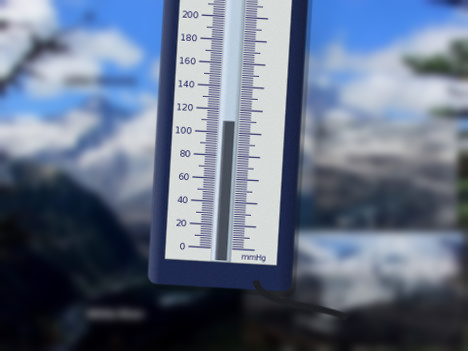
110; mmHg
